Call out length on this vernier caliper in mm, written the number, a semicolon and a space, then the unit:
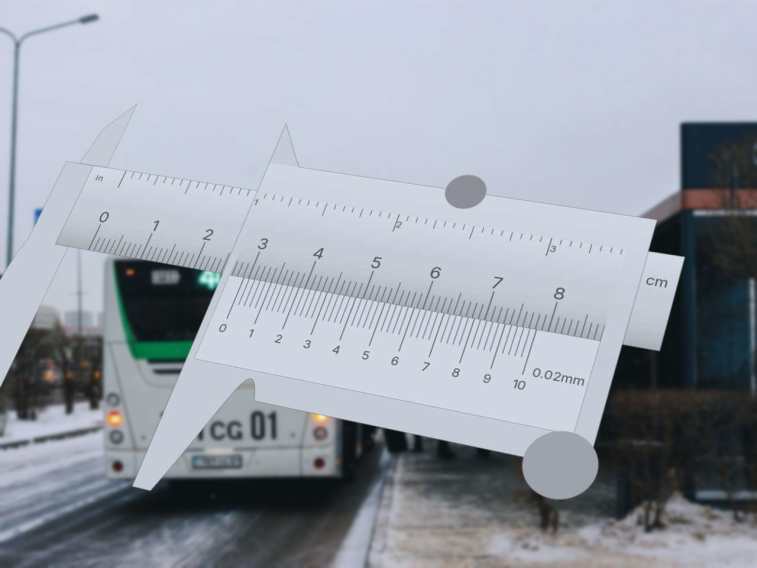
29.2; mm
